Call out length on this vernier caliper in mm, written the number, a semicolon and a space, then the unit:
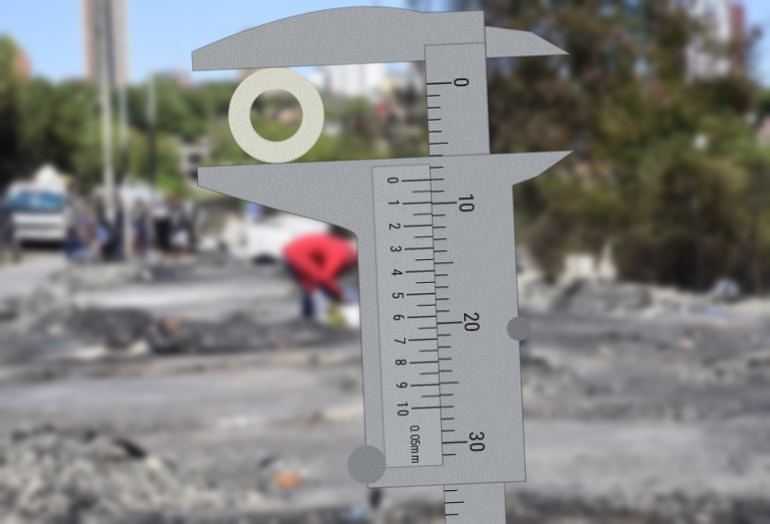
8.0; mm
